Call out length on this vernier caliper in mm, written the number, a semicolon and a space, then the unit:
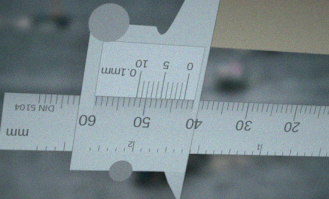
42.8; mm
